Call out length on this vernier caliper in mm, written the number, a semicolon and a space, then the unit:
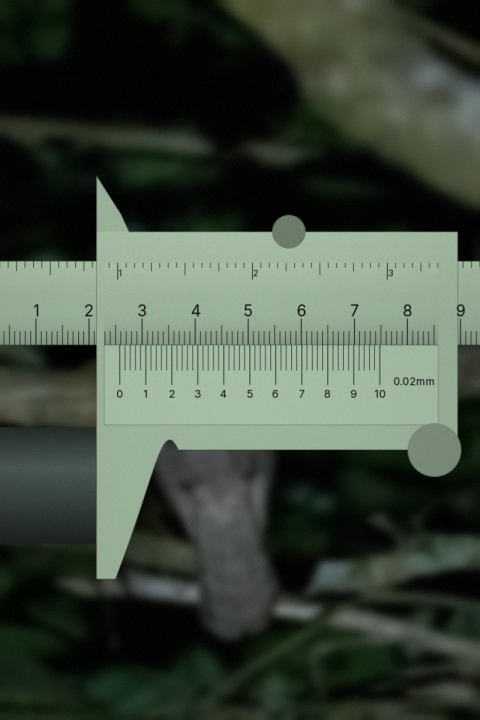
25.8; mm
